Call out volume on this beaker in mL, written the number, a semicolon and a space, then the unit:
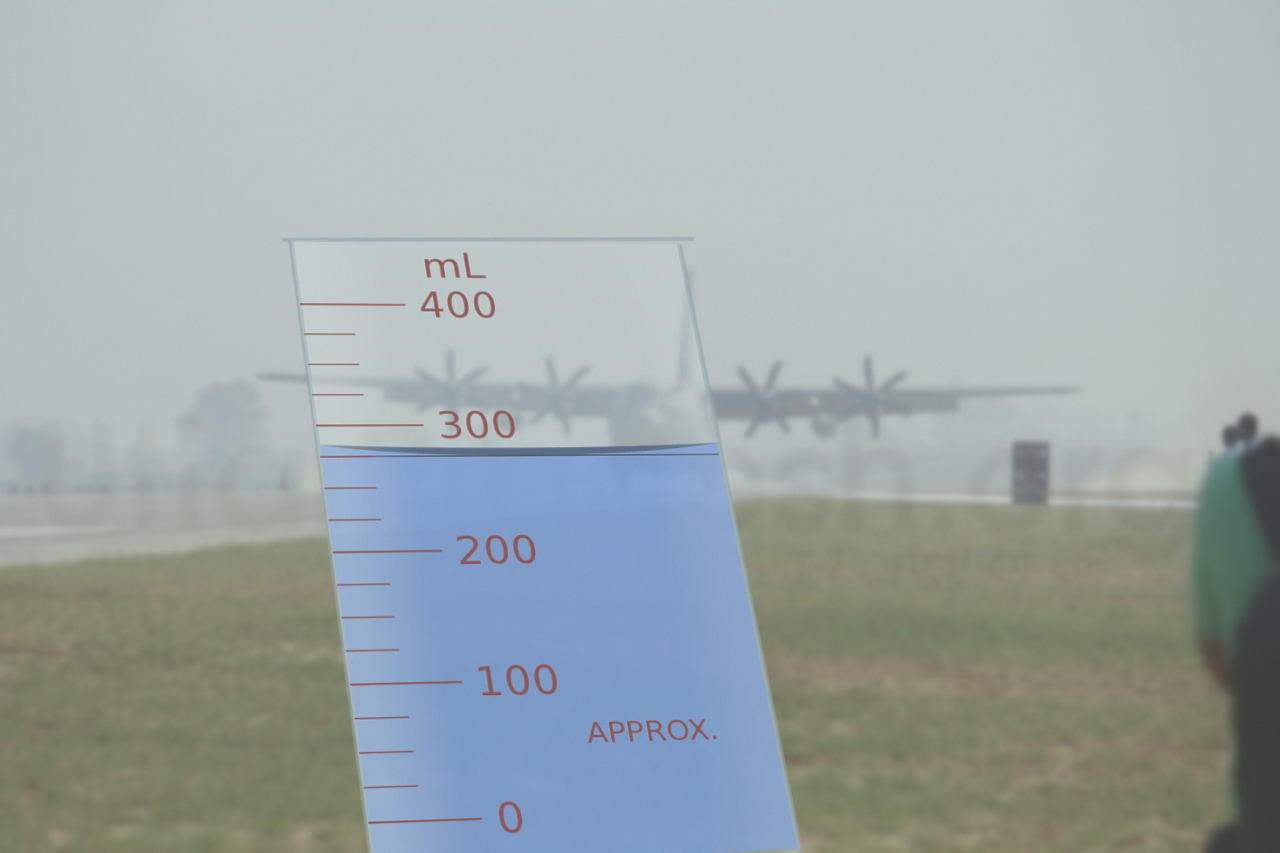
275; mL
